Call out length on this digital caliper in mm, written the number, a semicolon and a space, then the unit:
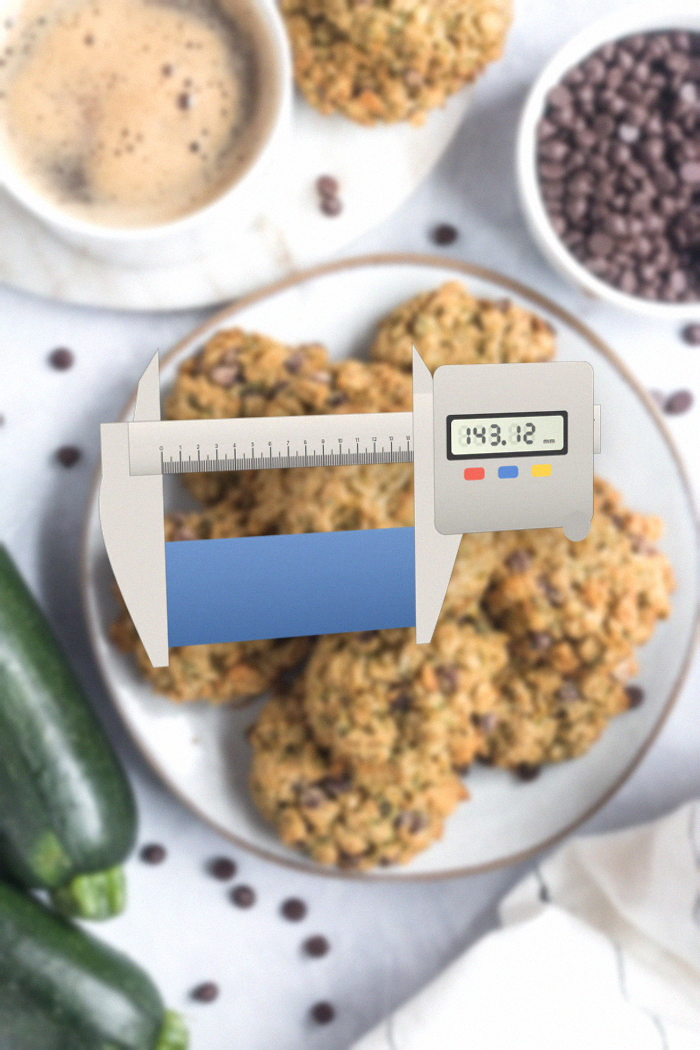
143.12; mm
